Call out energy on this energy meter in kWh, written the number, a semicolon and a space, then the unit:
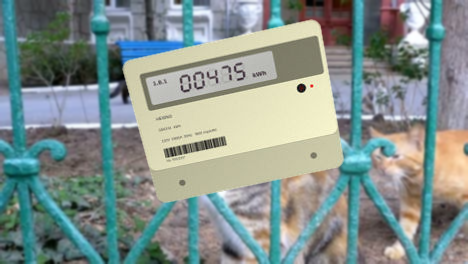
475; kWh
